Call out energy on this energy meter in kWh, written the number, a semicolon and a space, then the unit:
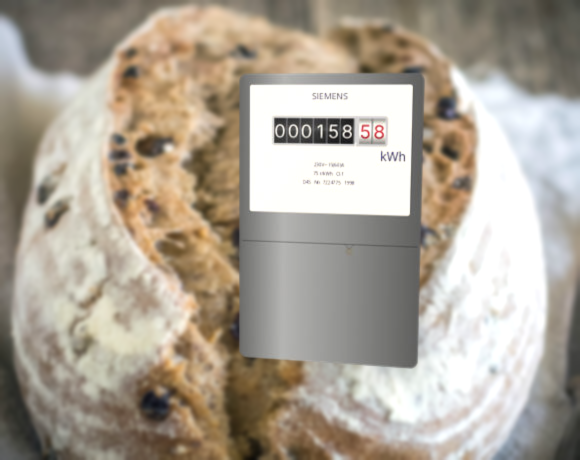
158.58; kWh
